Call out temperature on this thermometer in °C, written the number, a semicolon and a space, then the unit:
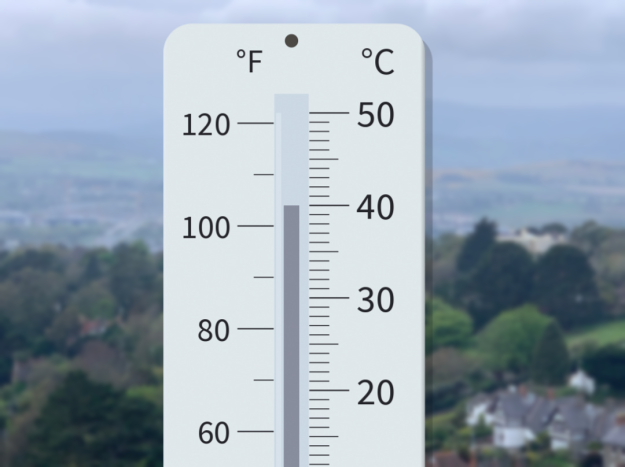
40; °C
